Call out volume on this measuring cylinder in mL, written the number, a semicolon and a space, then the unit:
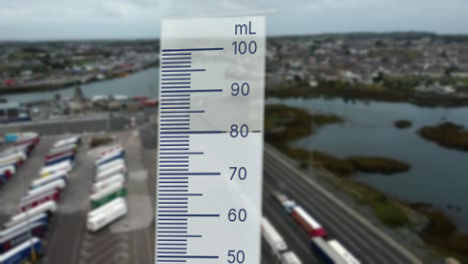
80; mL
